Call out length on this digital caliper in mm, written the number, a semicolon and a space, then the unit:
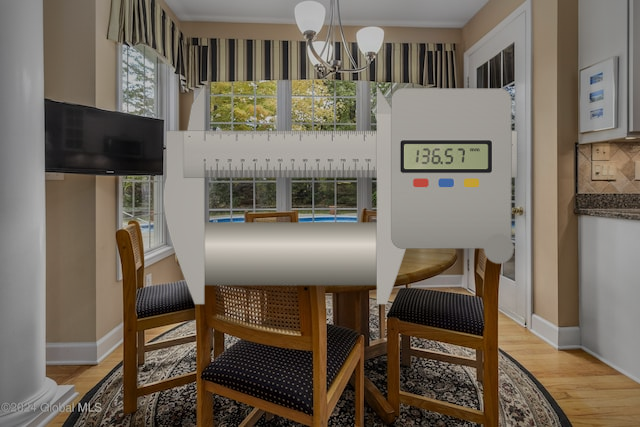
136.57; mm
